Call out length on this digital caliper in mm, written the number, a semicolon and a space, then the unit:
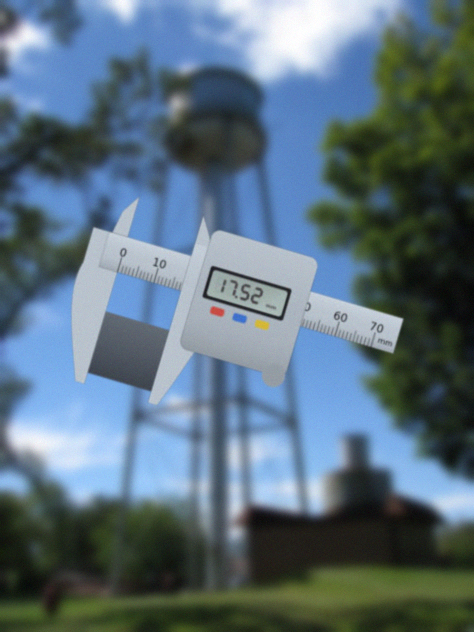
17.52; mm
